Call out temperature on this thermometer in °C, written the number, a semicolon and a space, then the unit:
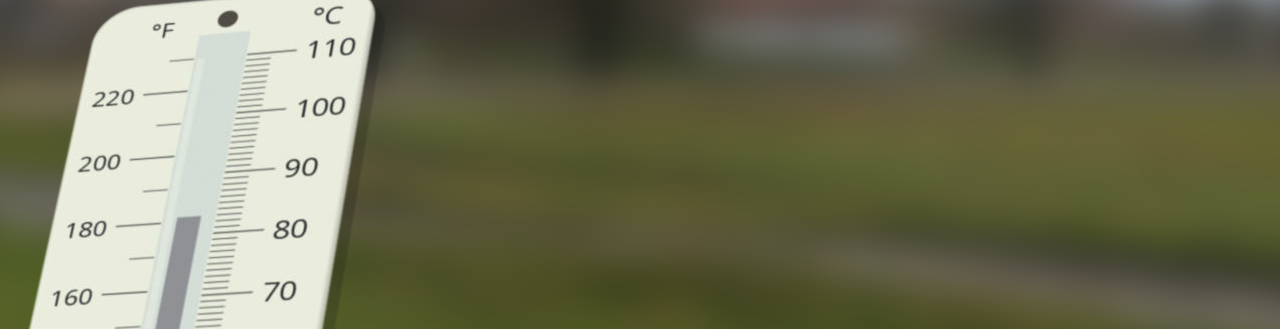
83; °C
